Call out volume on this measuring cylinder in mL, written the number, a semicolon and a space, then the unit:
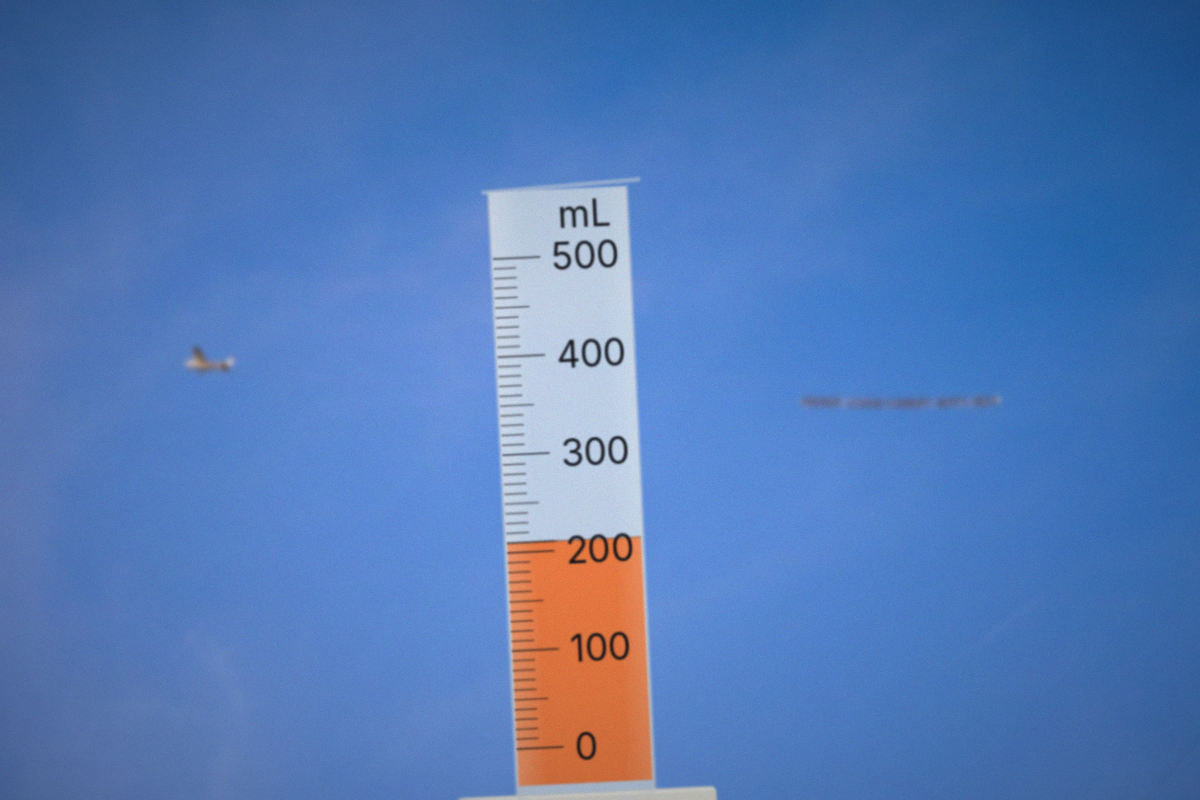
210; mL
